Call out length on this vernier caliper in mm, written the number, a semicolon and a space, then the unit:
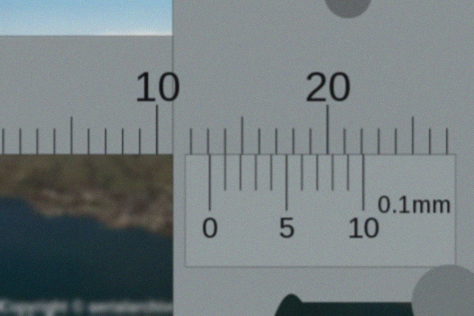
13.1; mm
